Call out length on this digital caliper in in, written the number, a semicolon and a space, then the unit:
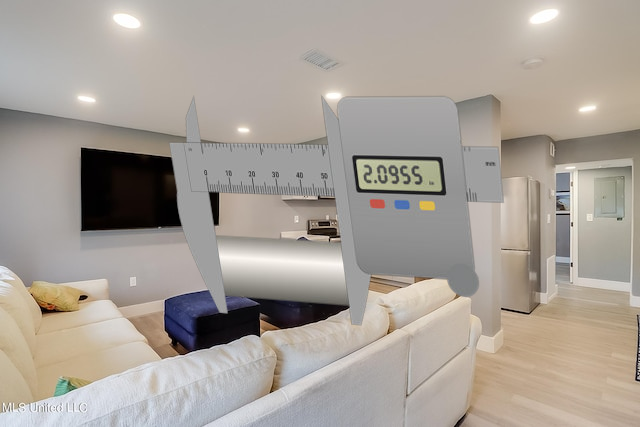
2.0955; in
